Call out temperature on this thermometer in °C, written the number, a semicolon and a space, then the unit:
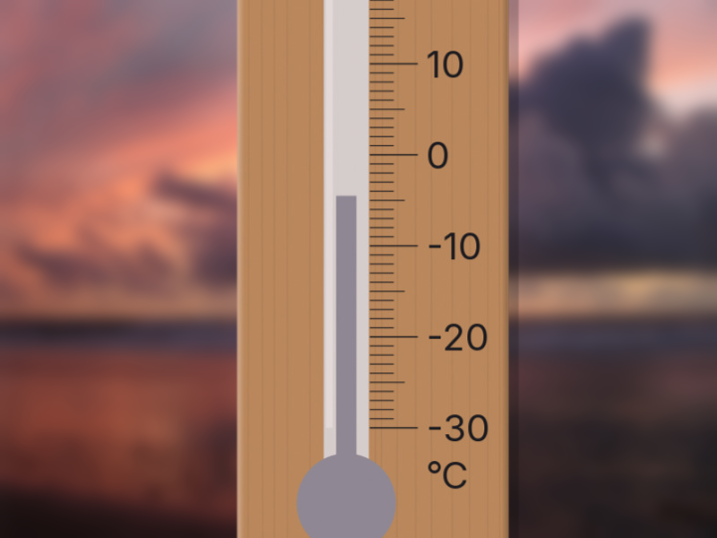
-4.5; °C
